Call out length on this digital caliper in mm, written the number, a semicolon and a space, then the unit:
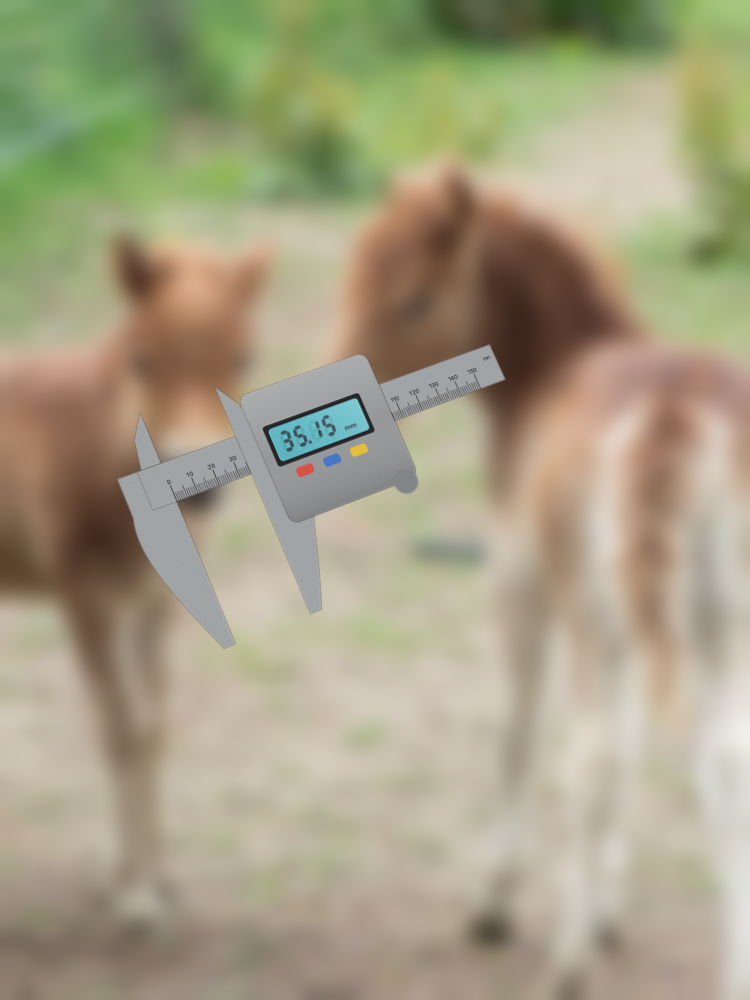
35.15; mm
